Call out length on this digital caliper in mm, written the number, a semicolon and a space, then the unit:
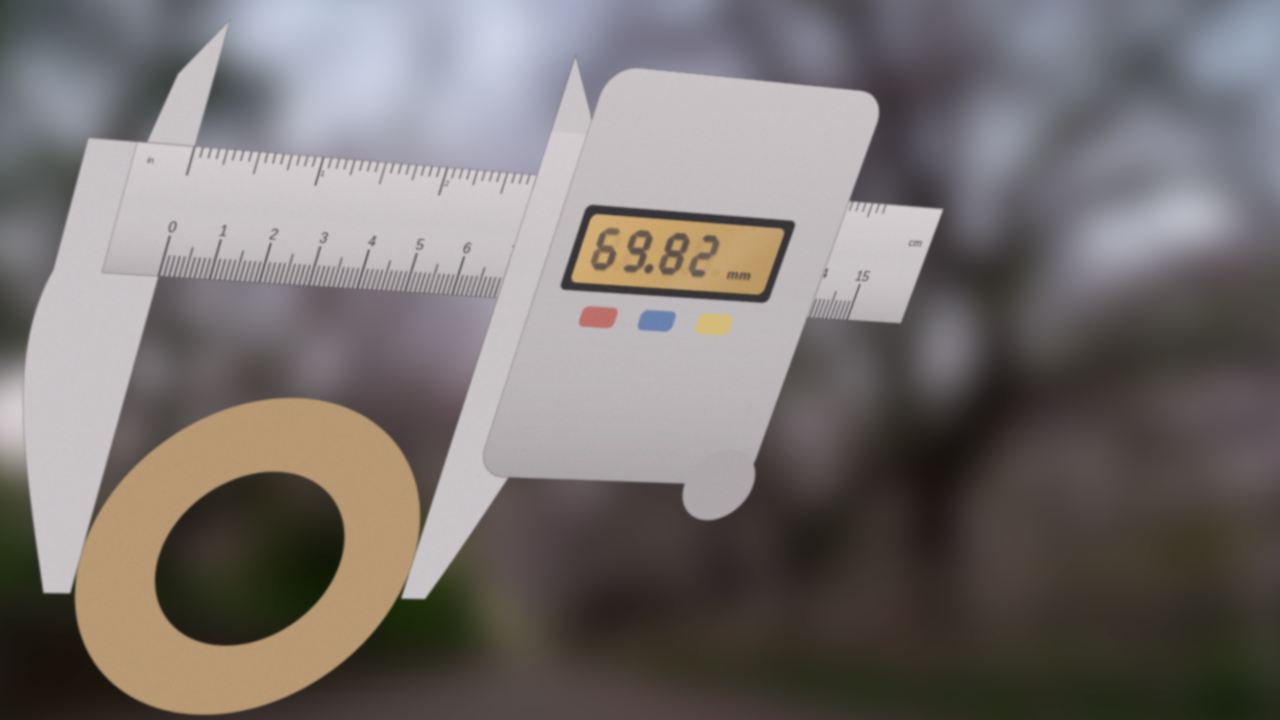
69.82; mm
